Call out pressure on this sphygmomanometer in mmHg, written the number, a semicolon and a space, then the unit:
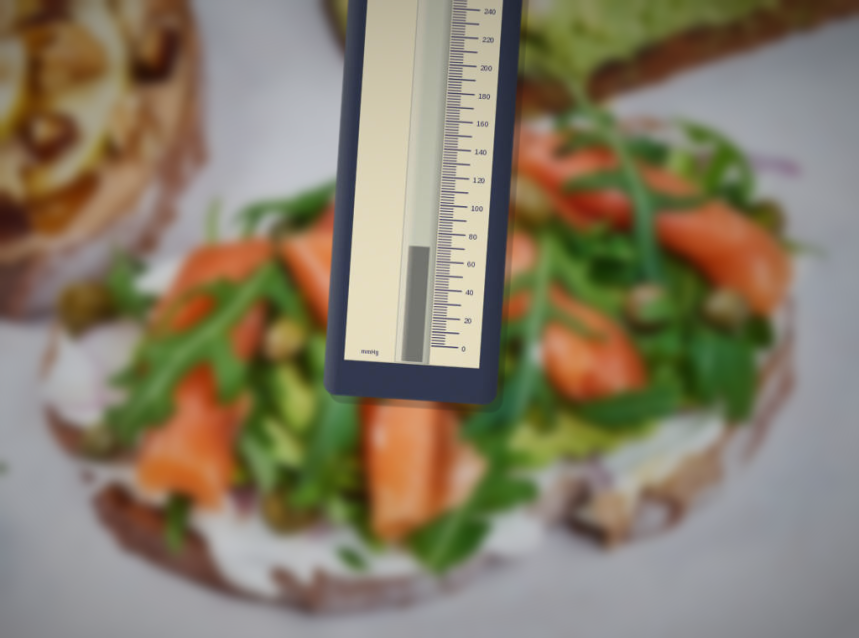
70; mmHg
